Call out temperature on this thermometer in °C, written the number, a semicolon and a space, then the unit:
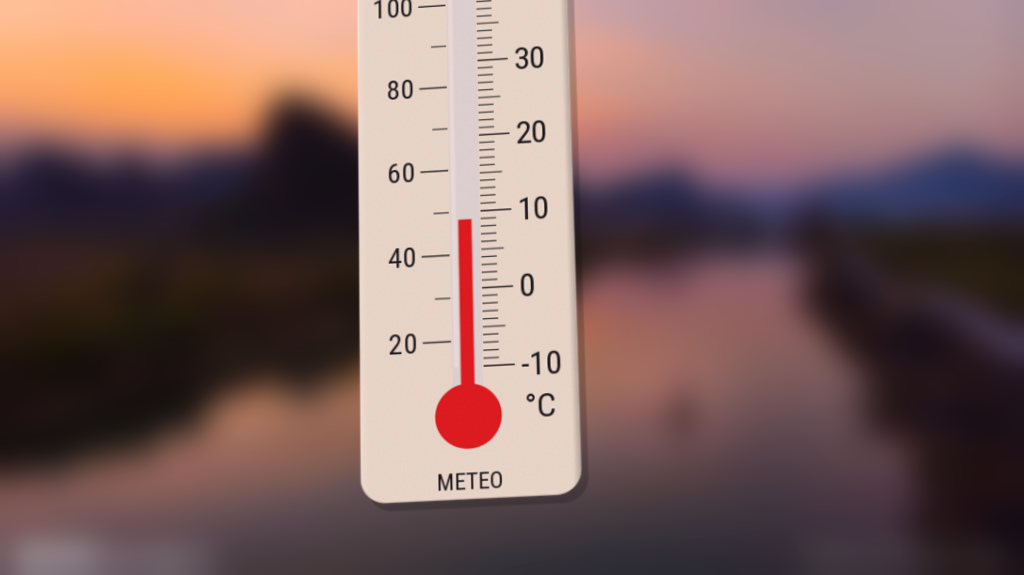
9; °C
